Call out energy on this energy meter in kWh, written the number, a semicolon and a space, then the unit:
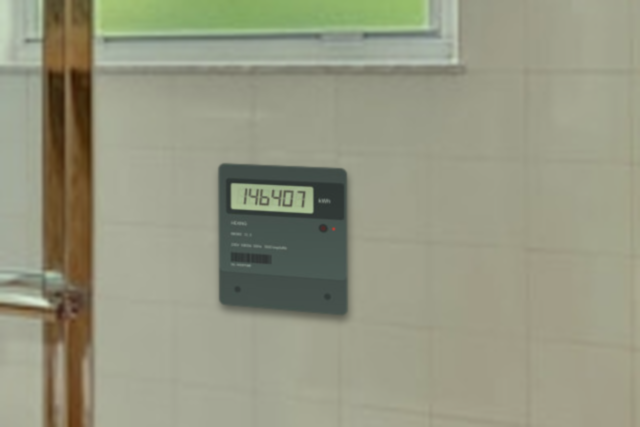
146407; kWh
